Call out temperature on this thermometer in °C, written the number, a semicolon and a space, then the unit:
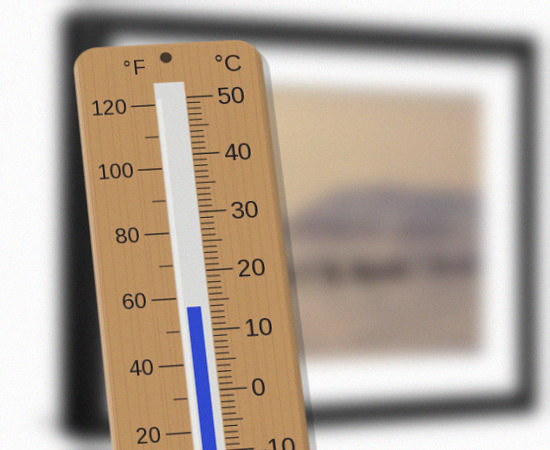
14; °C
